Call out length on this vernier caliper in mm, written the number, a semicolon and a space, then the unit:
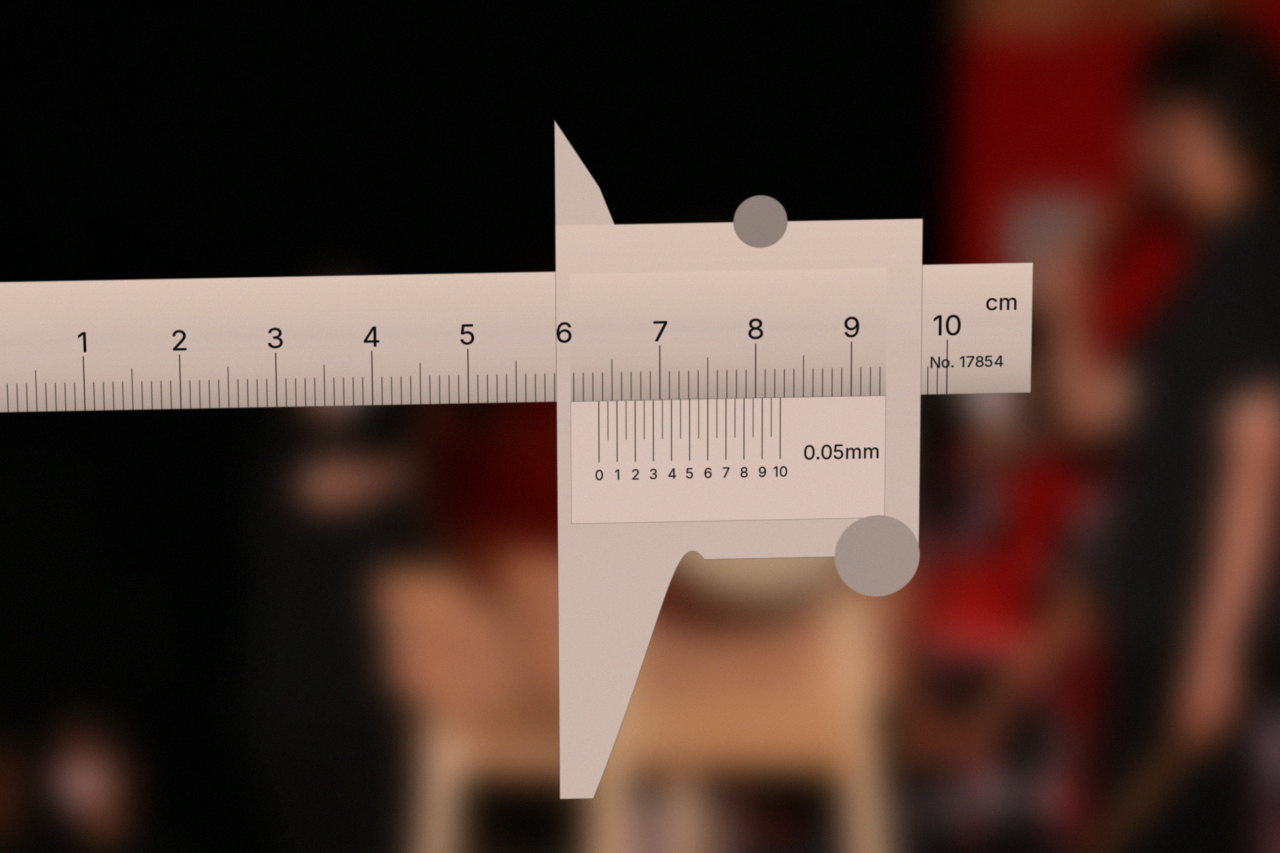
63.6; mm
